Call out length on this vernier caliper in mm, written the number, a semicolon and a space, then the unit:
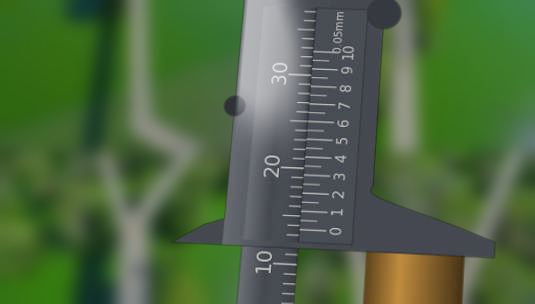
13.6; mm
